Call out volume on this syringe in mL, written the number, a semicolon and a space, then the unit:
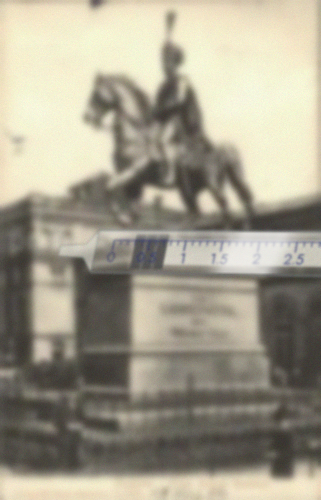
0.3; mL
